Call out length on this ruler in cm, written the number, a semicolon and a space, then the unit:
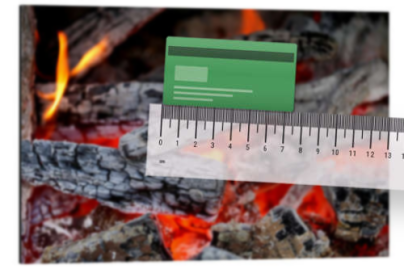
7.5; cm
